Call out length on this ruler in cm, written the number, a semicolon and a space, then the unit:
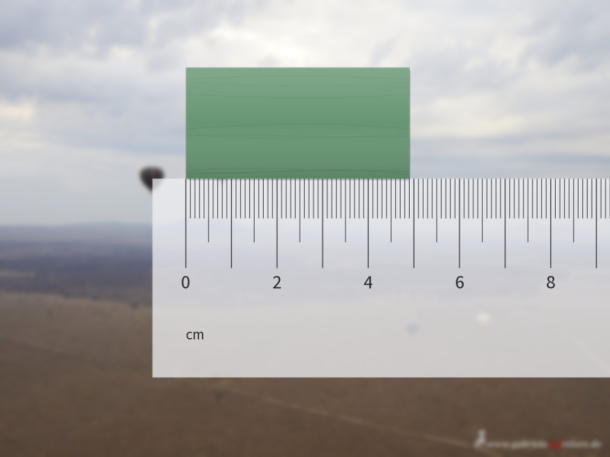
4.9; cm
